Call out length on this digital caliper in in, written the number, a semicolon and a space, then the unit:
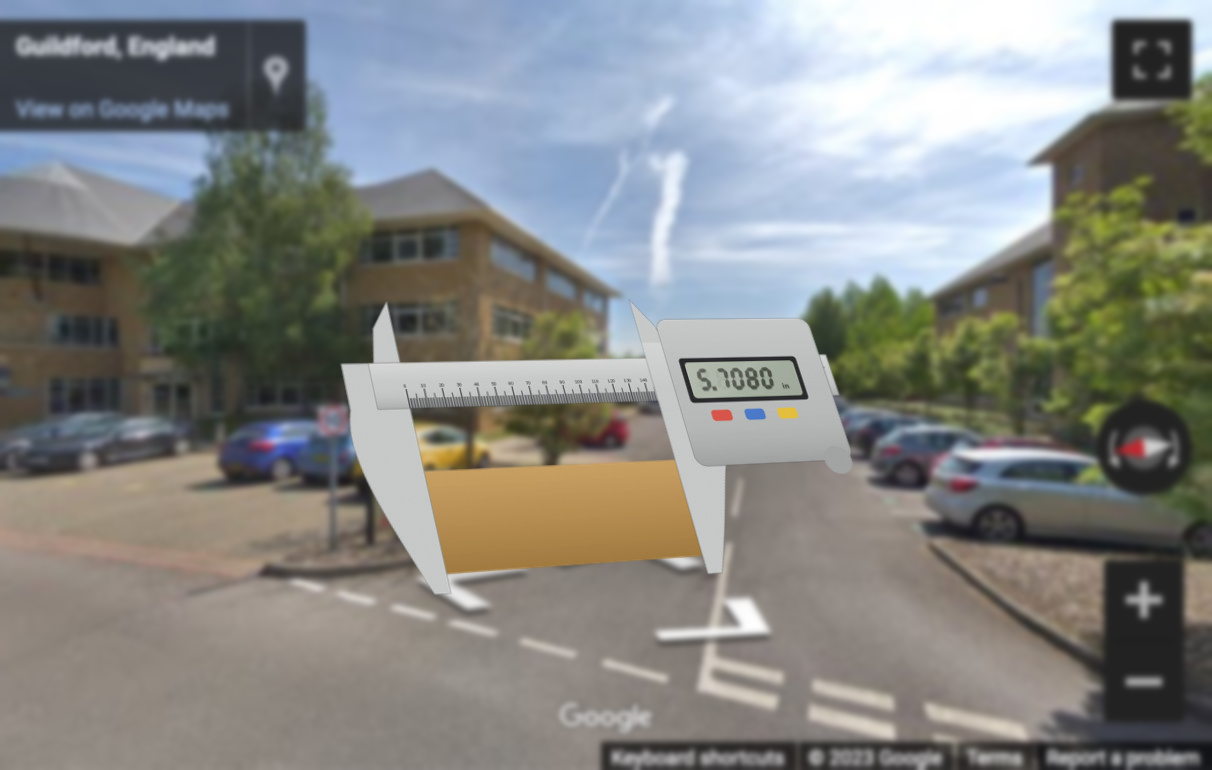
5.7080; in
